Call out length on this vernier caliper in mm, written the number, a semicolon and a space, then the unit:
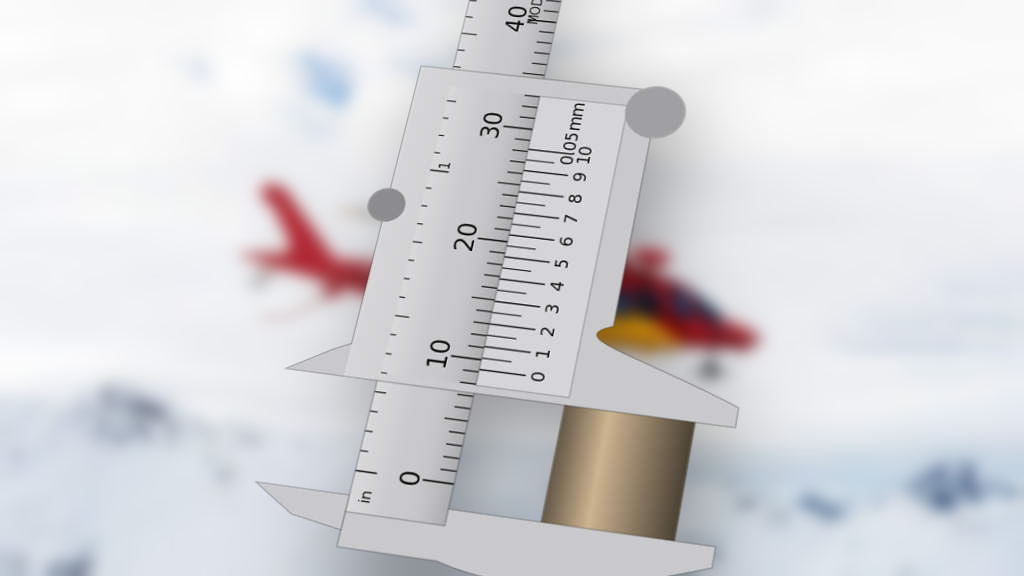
9.2; mm
